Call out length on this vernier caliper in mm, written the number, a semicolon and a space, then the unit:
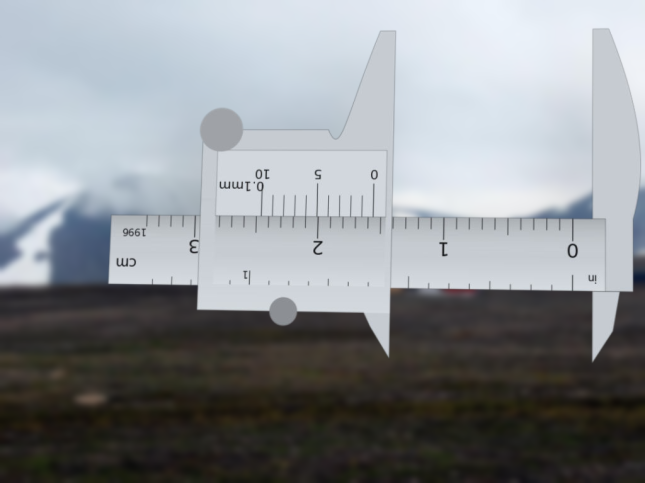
15.6; mm
